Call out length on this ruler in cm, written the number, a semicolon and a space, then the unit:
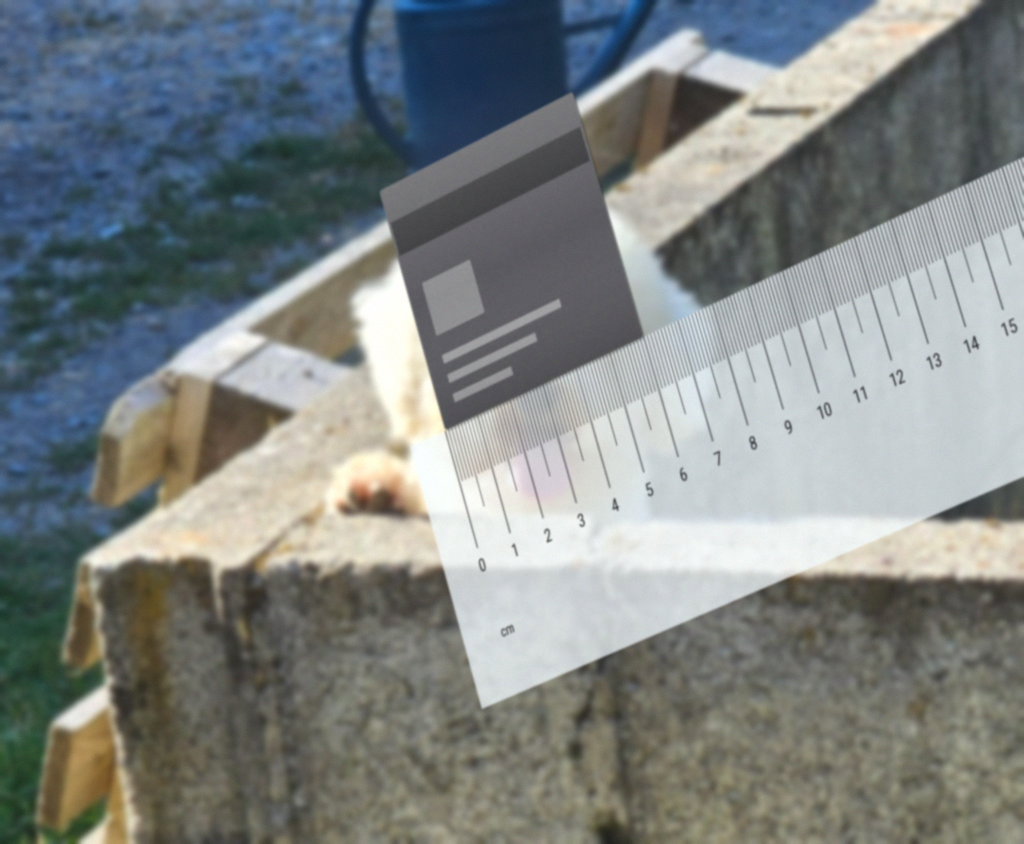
6; cm
